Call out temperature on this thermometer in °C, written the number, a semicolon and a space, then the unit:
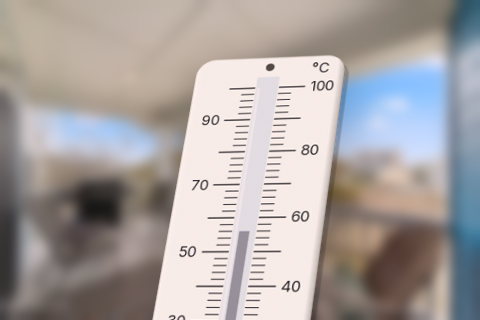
56; °C
